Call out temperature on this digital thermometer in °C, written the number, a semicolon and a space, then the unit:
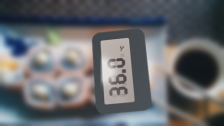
36.0; °C
